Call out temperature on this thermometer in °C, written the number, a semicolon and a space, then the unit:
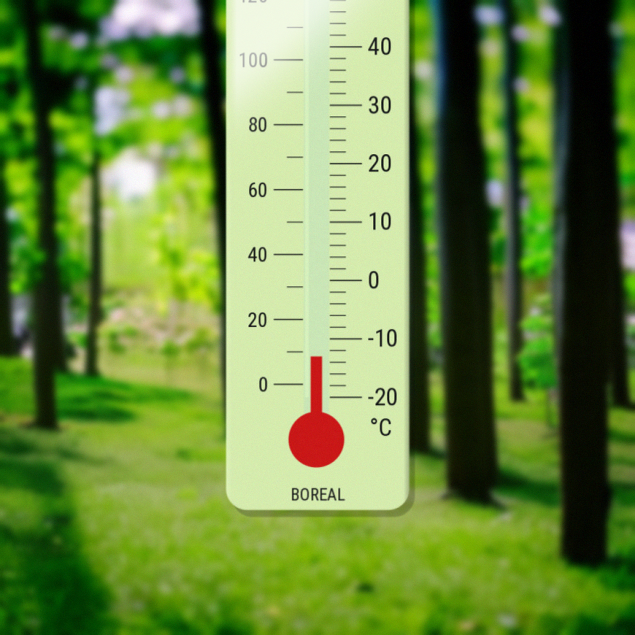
-13; °C
